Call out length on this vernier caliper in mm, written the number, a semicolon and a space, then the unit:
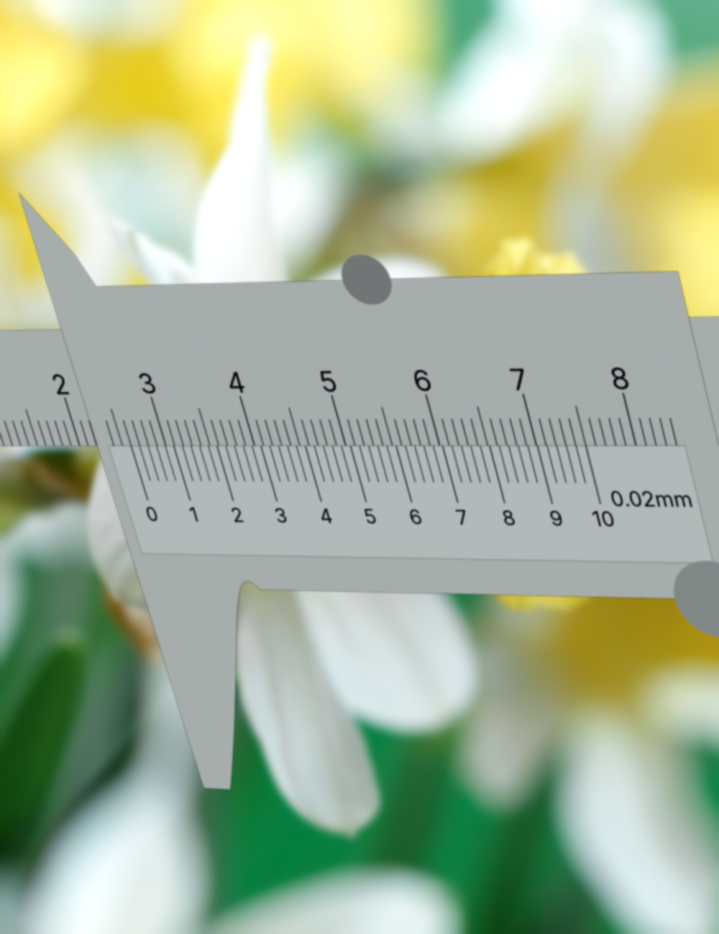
26.0; mm
